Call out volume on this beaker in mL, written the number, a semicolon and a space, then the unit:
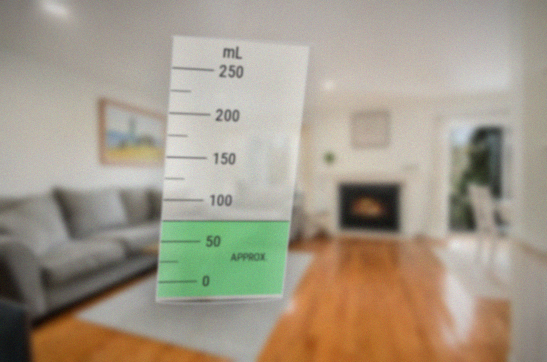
75; mL
